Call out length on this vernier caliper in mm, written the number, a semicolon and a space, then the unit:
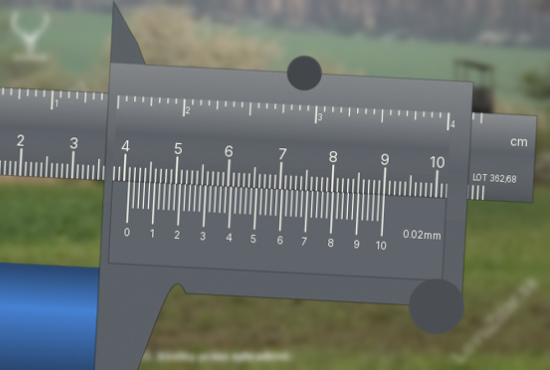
41.0; mm
